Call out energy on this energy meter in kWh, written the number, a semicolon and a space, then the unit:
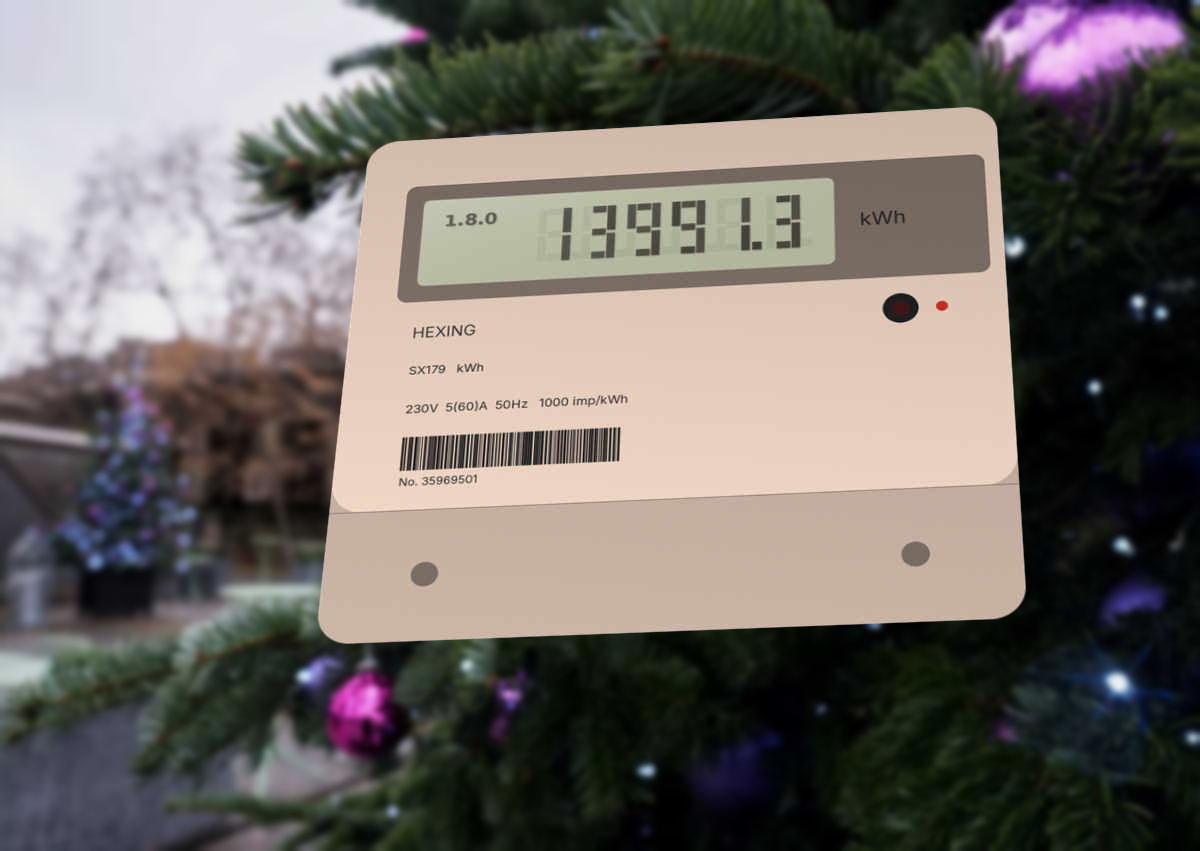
13991.3; kWh
